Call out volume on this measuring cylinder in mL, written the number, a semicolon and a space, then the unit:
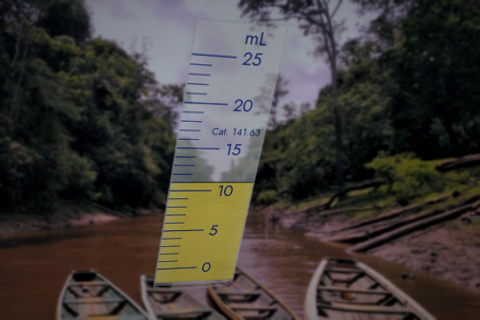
11; mL
